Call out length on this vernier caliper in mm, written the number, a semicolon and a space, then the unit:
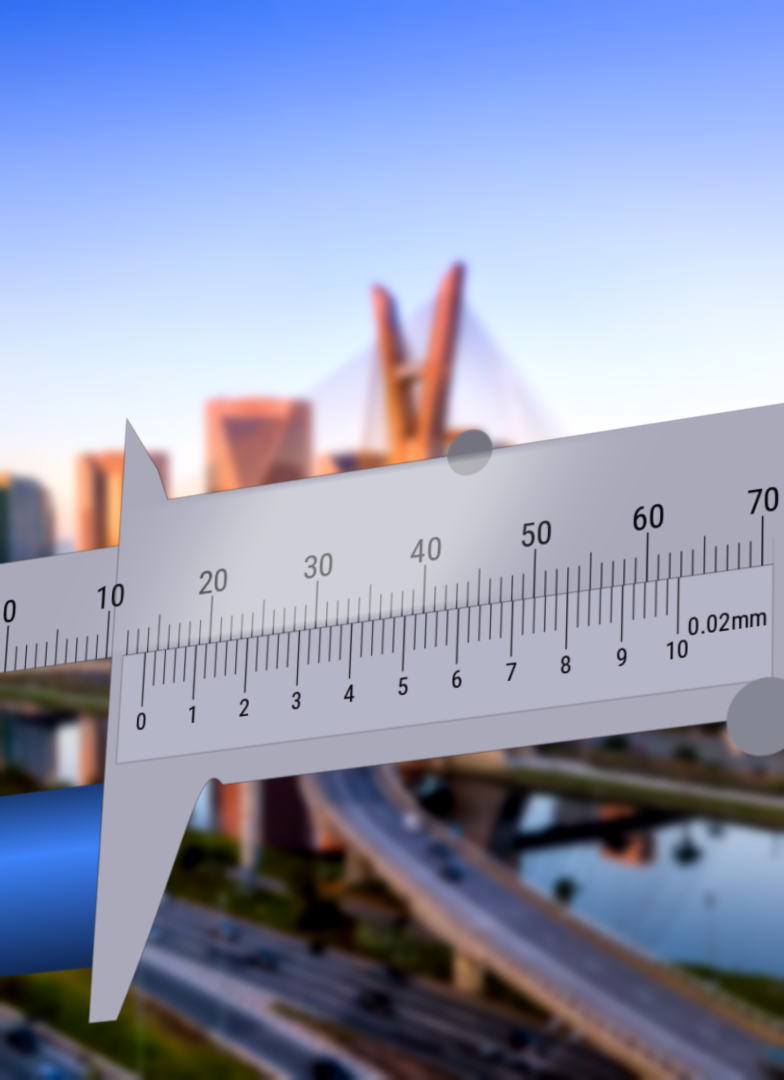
13.8; mm
